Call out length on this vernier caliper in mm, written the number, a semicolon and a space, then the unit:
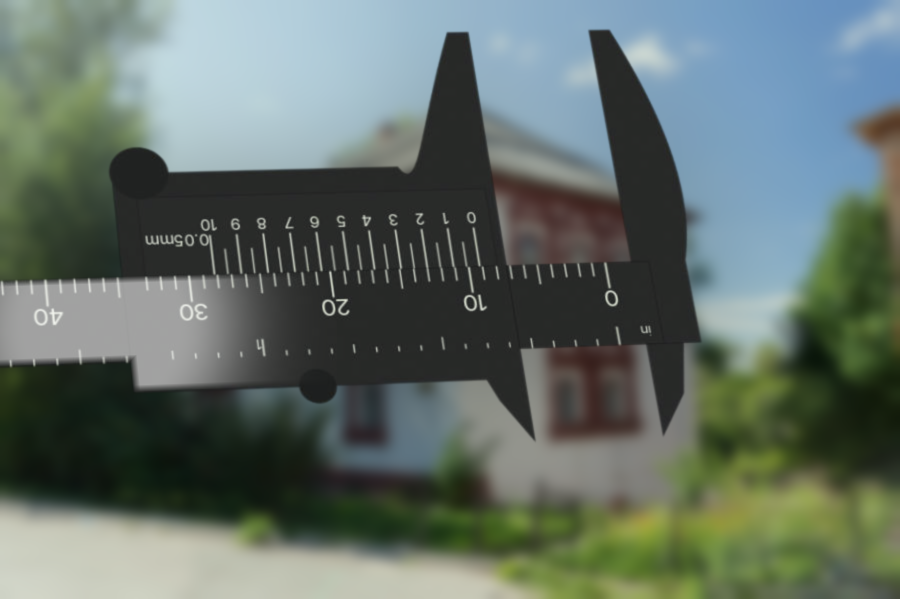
9.2; mm
